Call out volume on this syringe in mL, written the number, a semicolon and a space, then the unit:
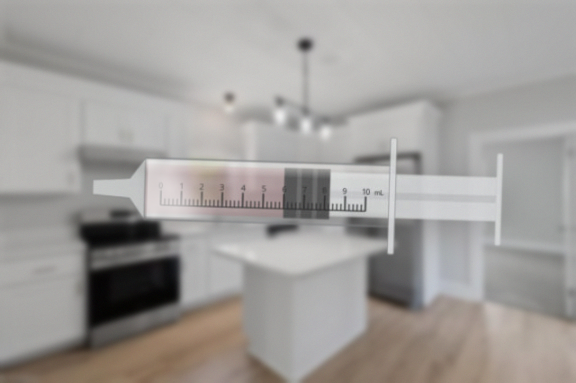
6; mL
